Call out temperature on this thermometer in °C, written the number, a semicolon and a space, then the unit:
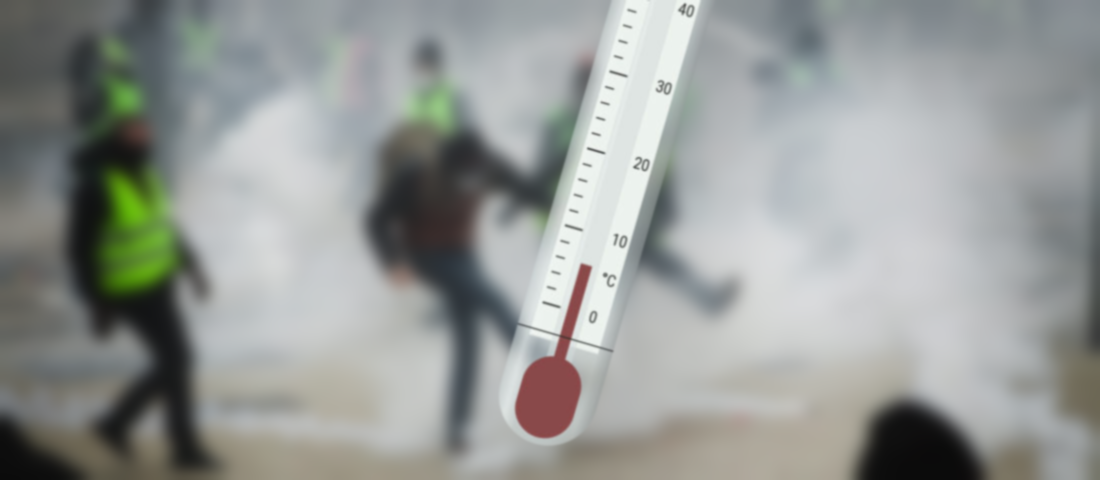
6; °C
